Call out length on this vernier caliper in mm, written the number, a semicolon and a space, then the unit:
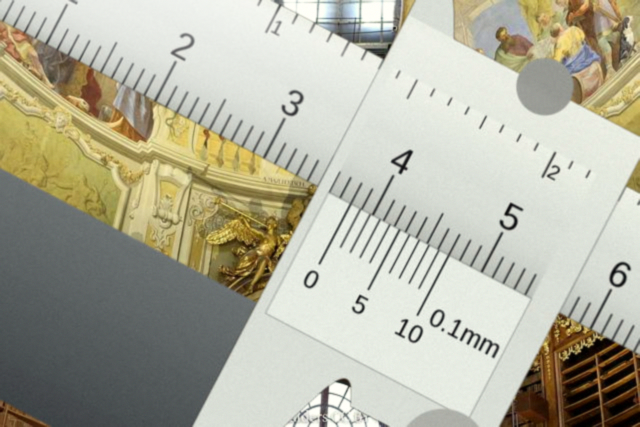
38.0; mm
